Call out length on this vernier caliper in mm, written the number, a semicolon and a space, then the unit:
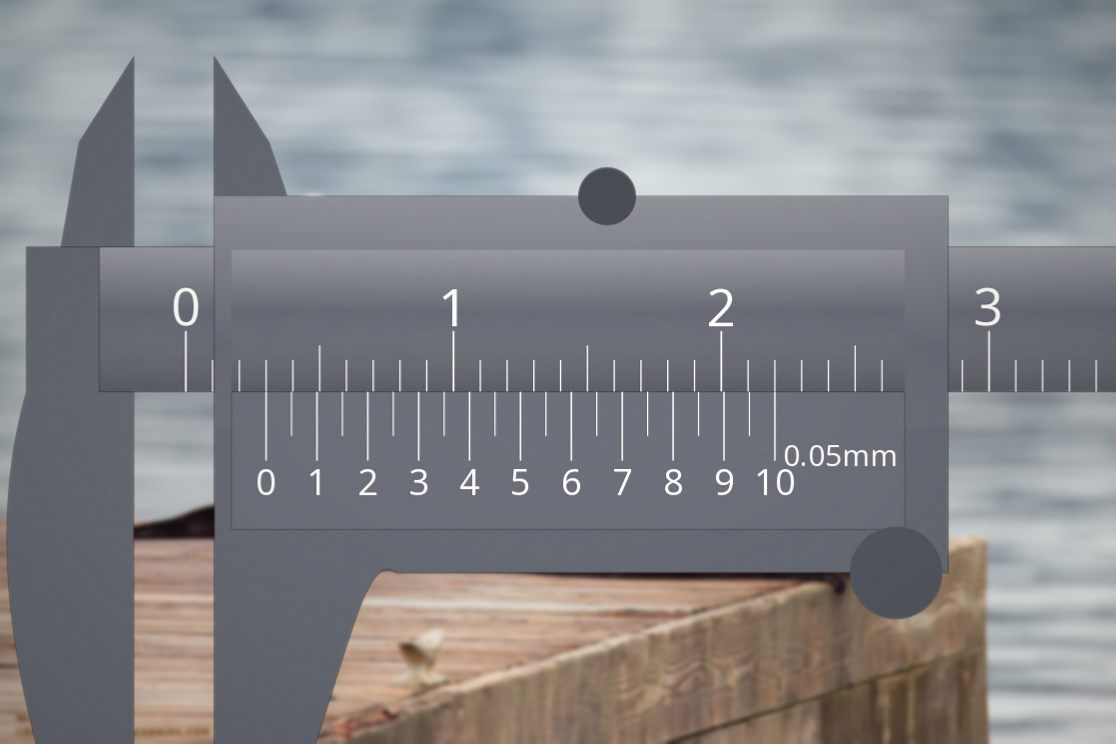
3.00; mm
